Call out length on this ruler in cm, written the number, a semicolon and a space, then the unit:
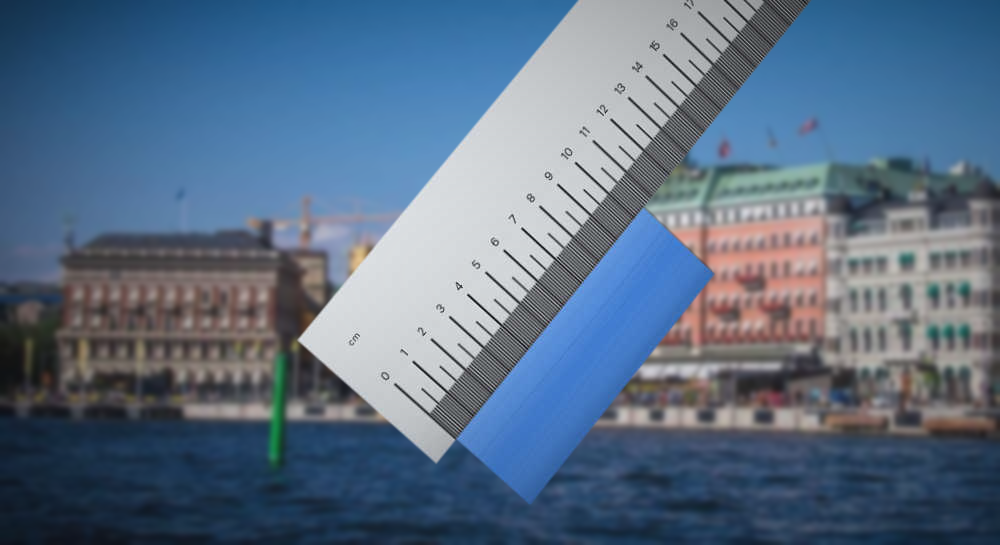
10.5; cm
